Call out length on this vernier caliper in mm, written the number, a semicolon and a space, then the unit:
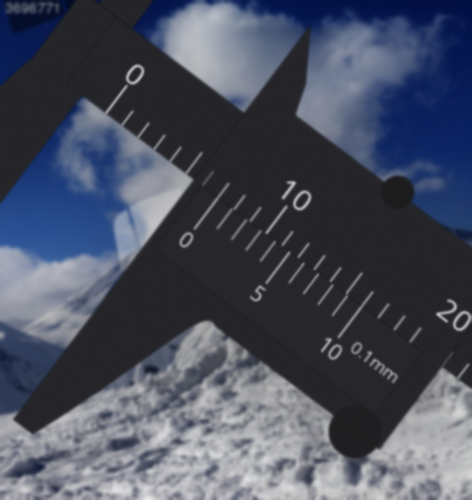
7.0; mm
